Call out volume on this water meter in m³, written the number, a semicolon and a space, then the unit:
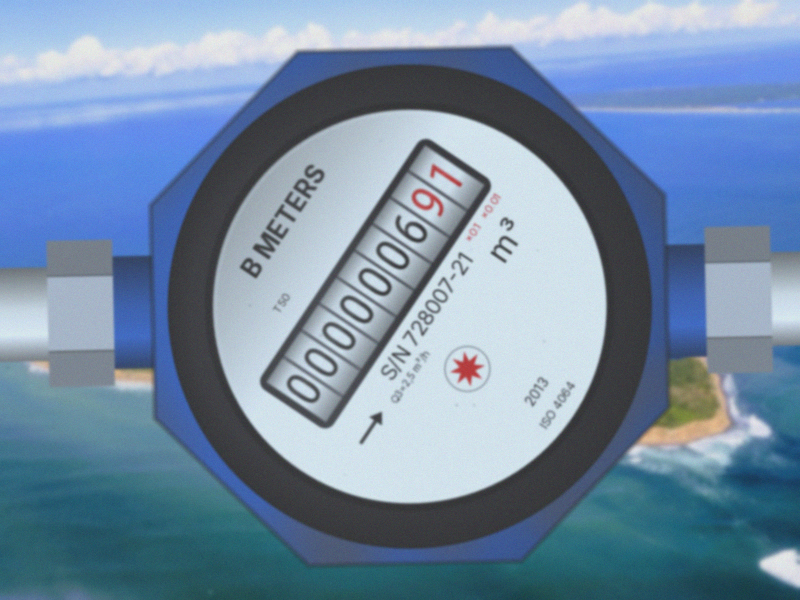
6.91; m³
